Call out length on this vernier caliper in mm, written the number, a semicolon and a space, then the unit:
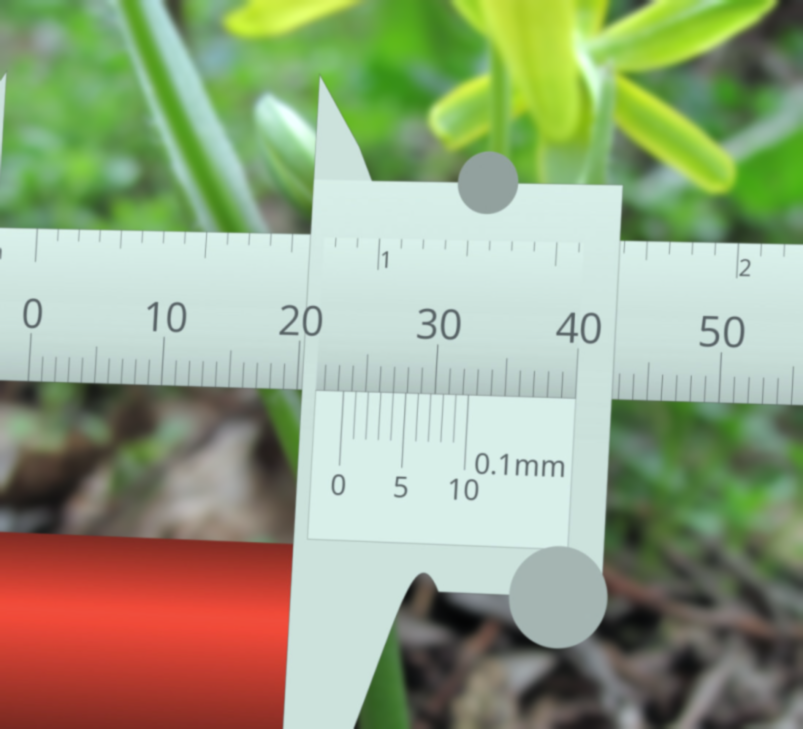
23.4; mm
